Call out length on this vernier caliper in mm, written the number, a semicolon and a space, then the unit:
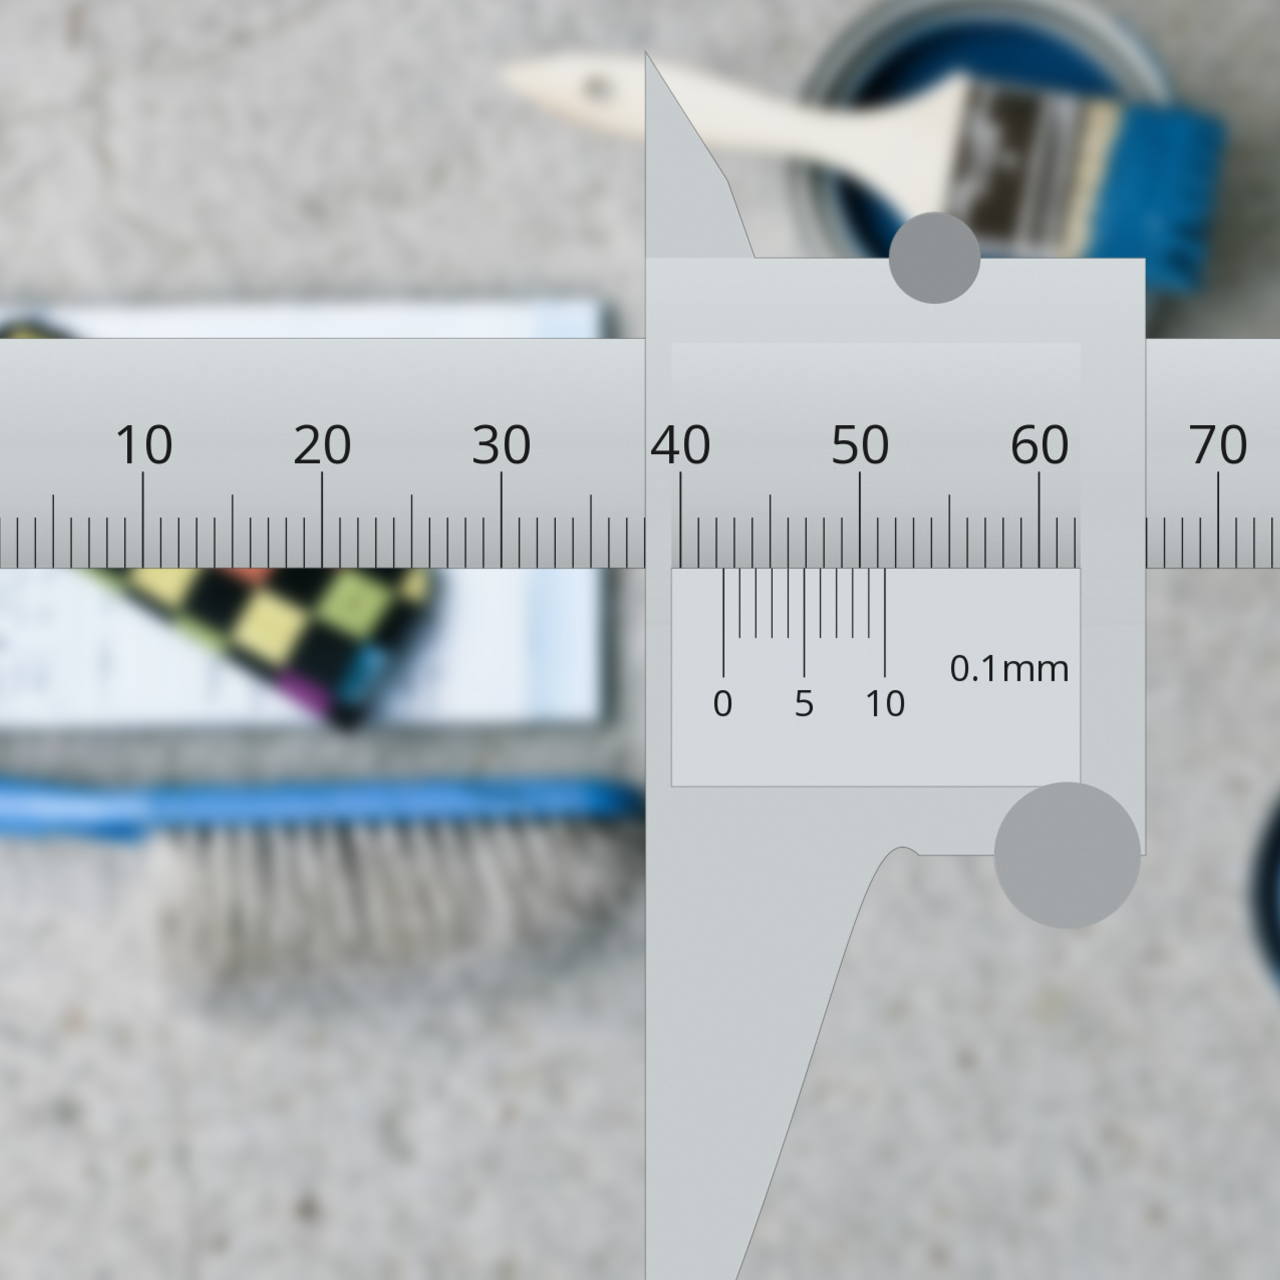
42.4; mm
